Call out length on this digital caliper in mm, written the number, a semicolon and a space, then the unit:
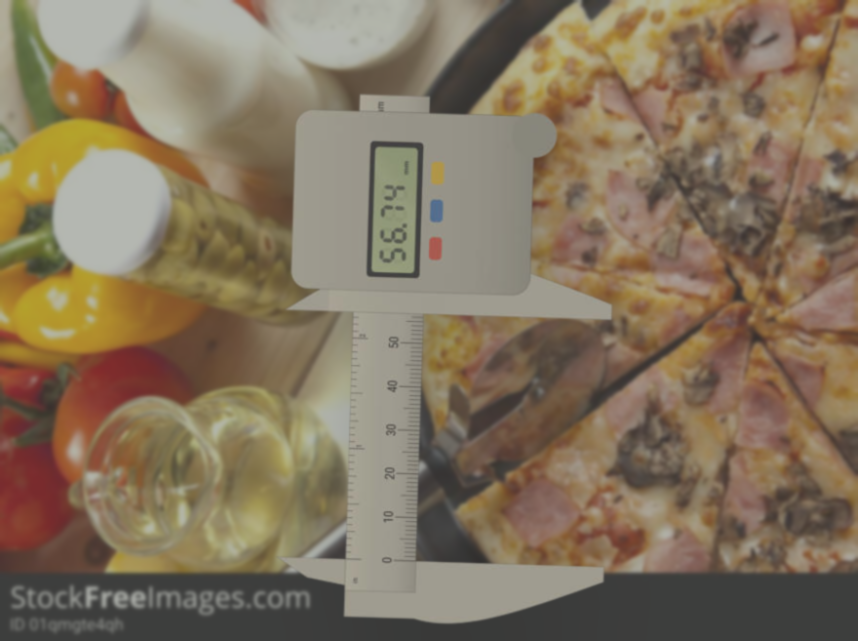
56.74; mm
